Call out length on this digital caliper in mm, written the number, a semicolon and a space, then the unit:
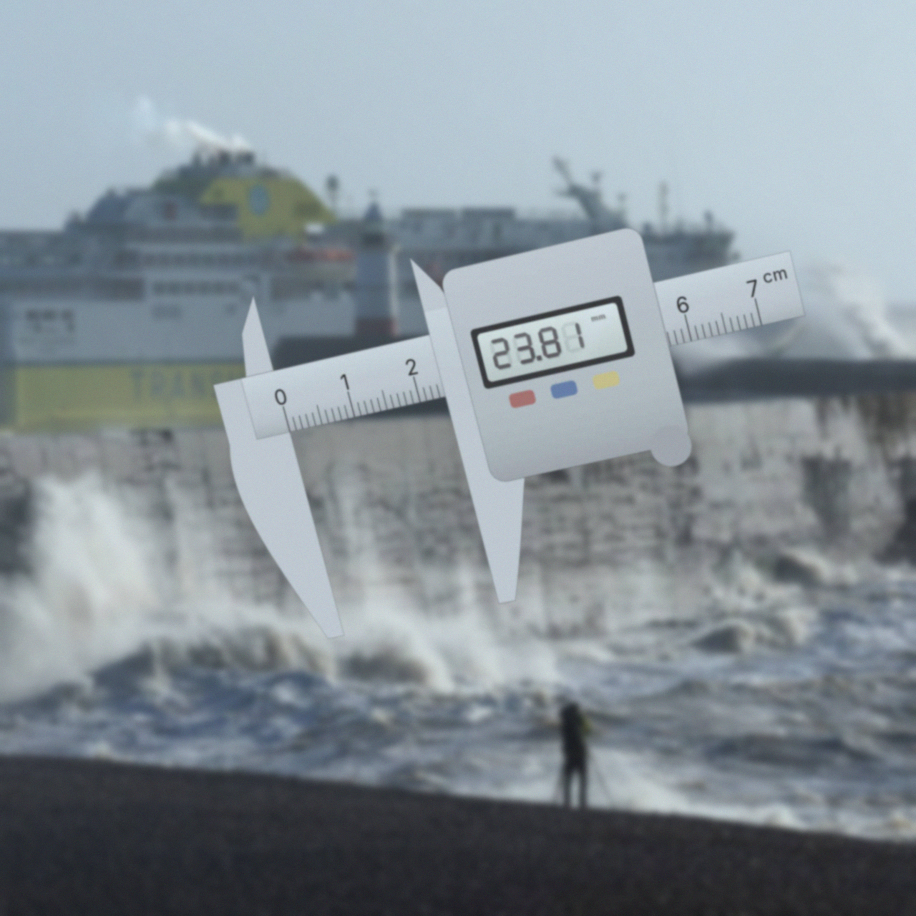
23.81; mm
